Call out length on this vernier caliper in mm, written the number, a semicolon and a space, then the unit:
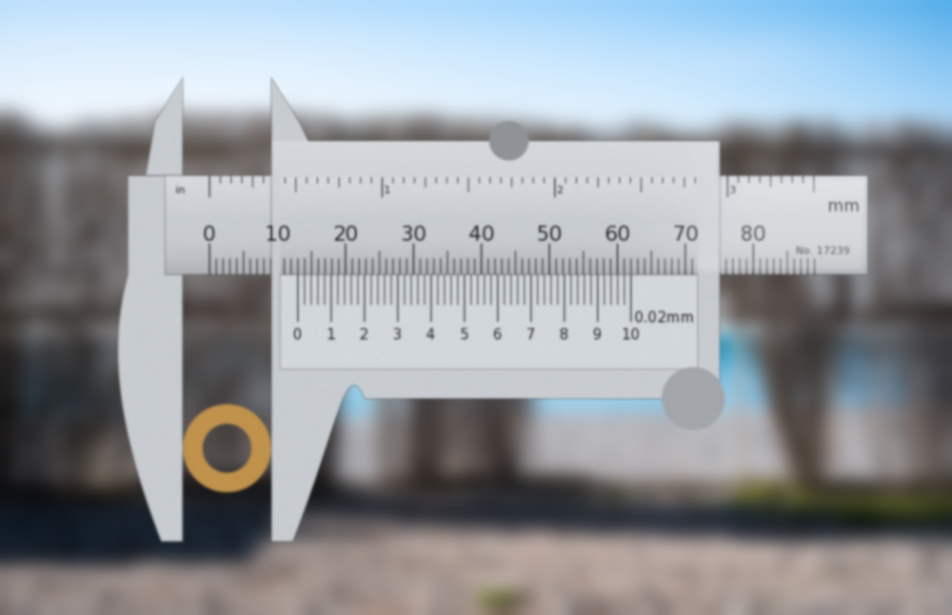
13.0; mm
